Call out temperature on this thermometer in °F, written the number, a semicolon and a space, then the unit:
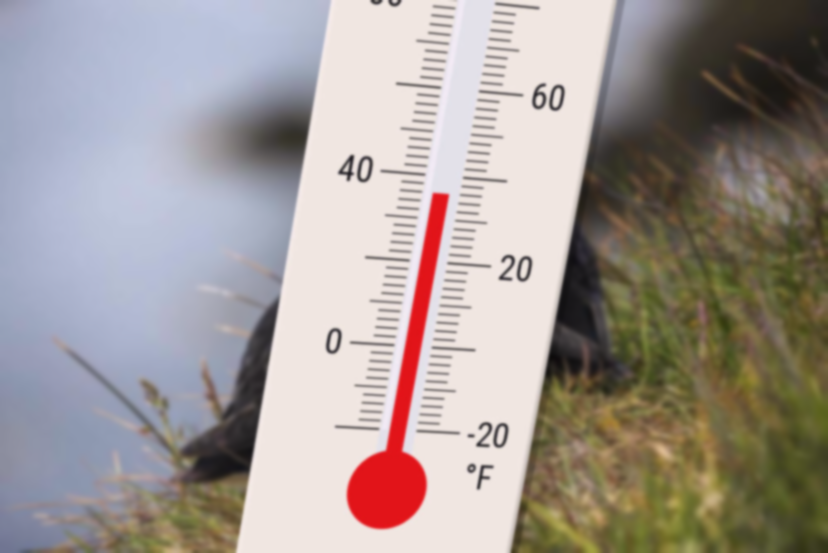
36; °F
